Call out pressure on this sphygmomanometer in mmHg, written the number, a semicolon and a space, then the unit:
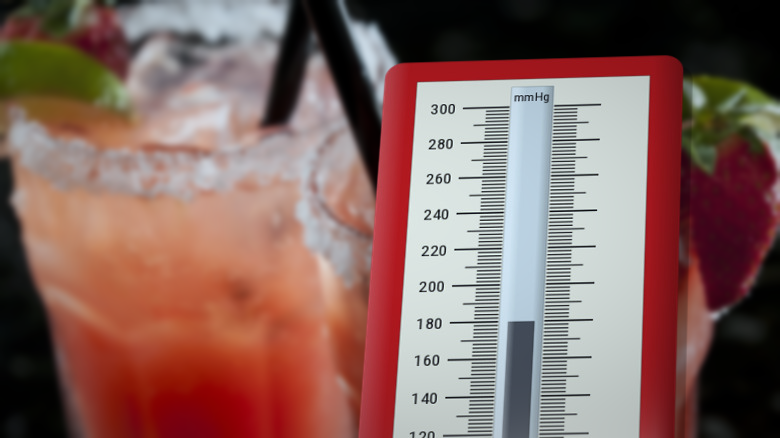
180; mmHg
